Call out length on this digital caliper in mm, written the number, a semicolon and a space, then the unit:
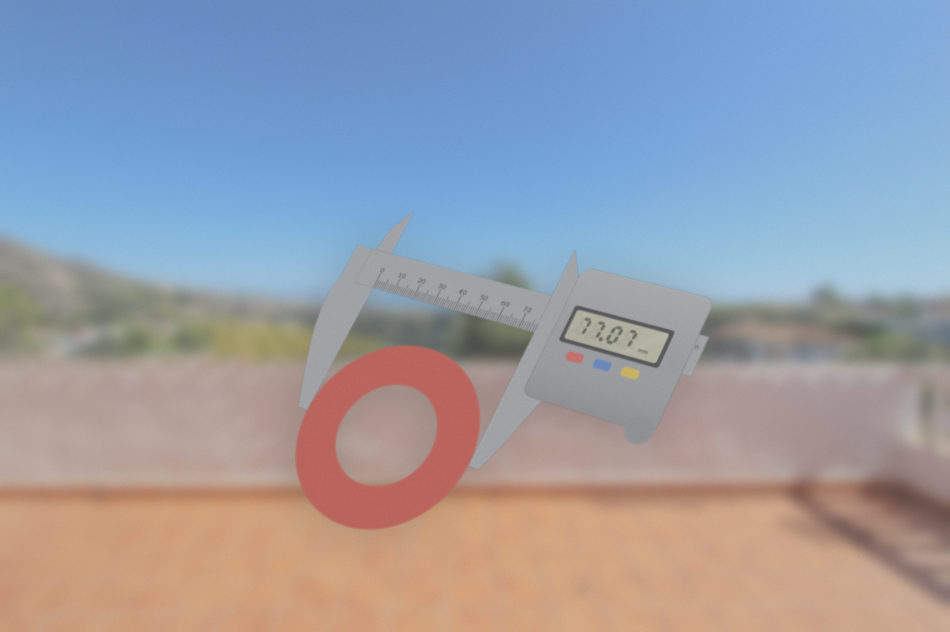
77.07; mm
